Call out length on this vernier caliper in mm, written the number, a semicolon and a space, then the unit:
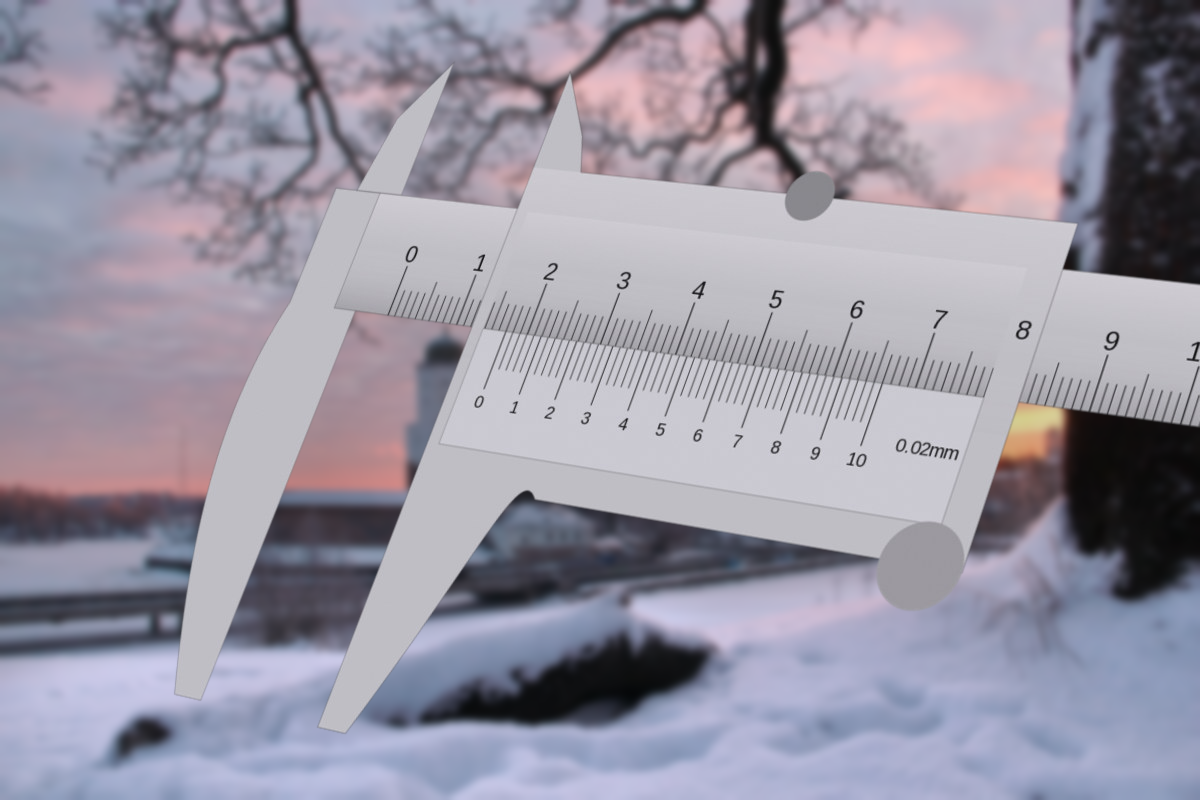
17.0; mm
